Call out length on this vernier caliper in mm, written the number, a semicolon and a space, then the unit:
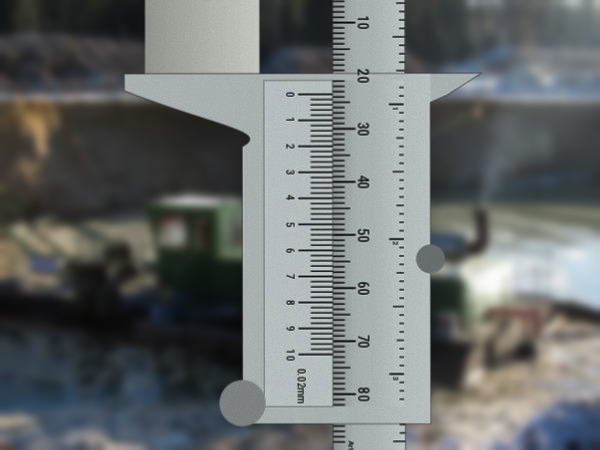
23.5; mm
